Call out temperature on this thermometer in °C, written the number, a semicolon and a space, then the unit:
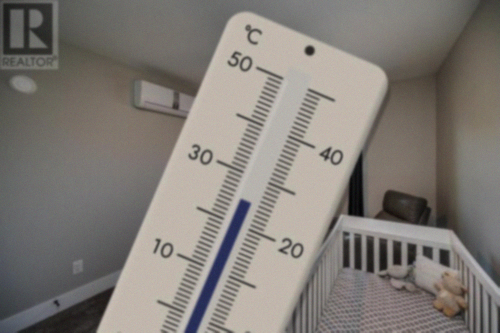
25; °C
